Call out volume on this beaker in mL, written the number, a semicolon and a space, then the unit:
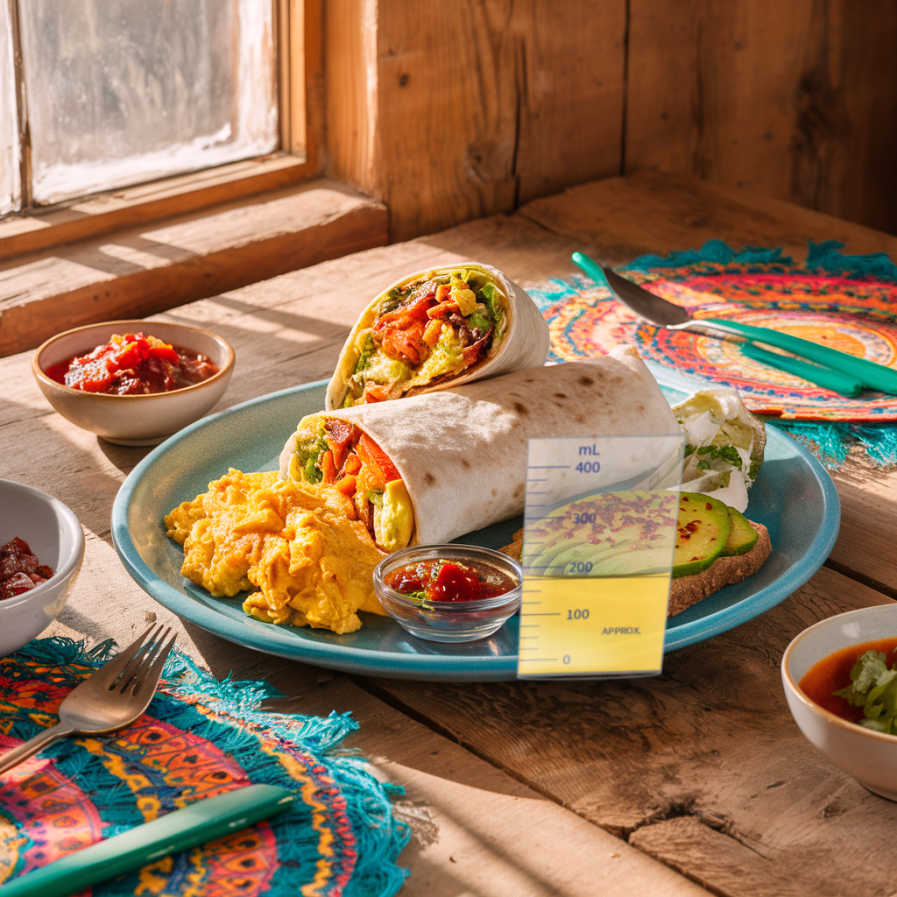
175; mL
